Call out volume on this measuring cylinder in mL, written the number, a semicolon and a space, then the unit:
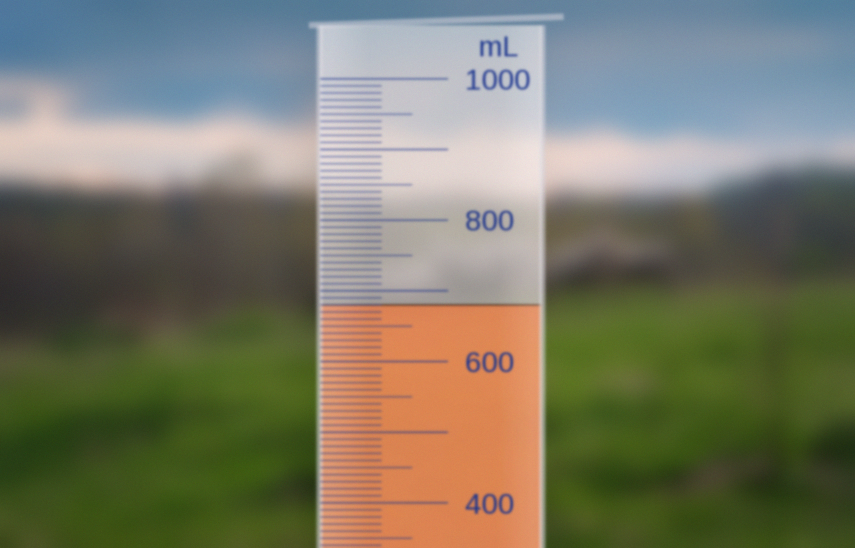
680; mL
